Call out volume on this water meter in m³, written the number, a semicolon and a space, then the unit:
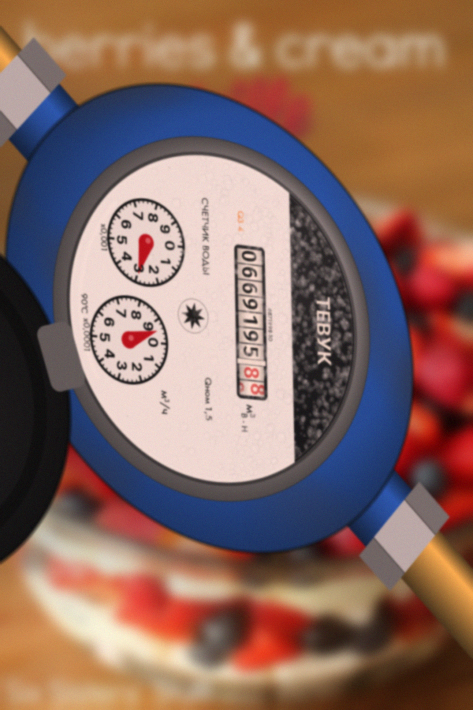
669195.8829; m³
